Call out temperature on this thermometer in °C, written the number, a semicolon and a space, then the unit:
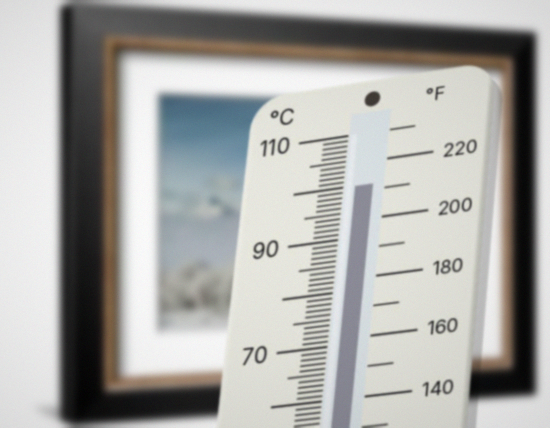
100; °C
